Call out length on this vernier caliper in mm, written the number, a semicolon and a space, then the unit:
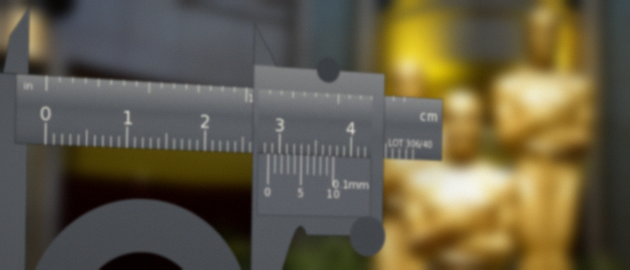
28.5; mm
